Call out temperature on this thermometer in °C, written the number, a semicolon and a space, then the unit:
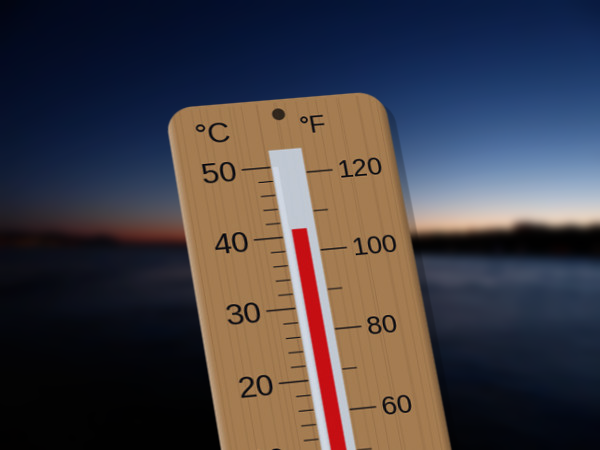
41; °C
